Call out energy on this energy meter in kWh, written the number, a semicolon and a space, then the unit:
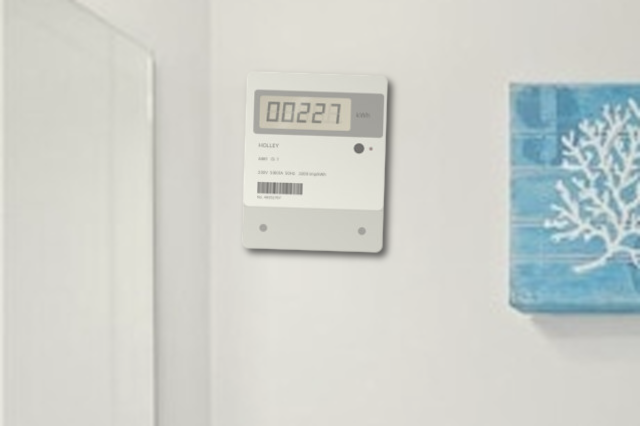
227; kWh
